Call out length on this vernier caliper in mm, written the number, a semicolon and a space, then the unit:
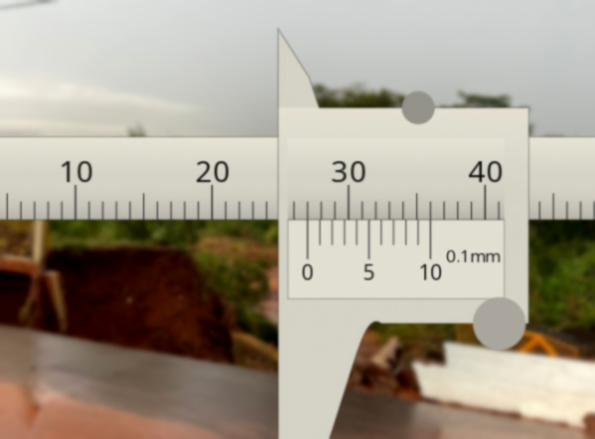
27.0; mm
